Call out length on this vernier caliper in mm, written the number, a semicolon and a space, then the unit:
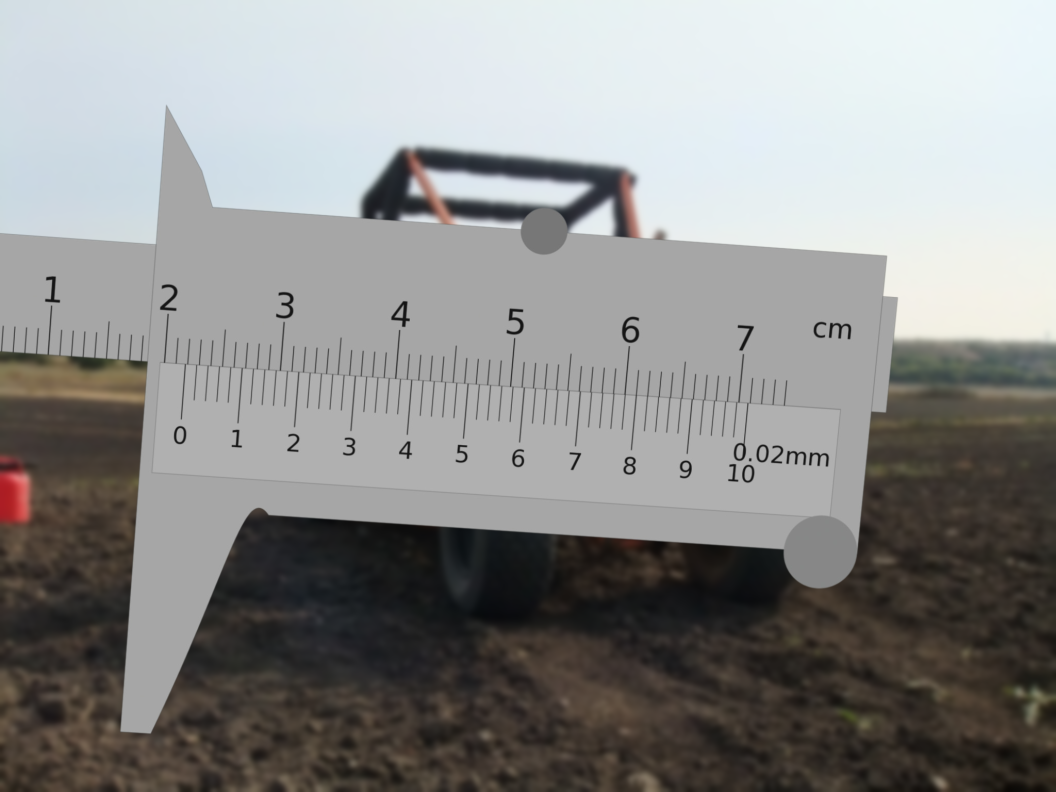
21.8; mm
